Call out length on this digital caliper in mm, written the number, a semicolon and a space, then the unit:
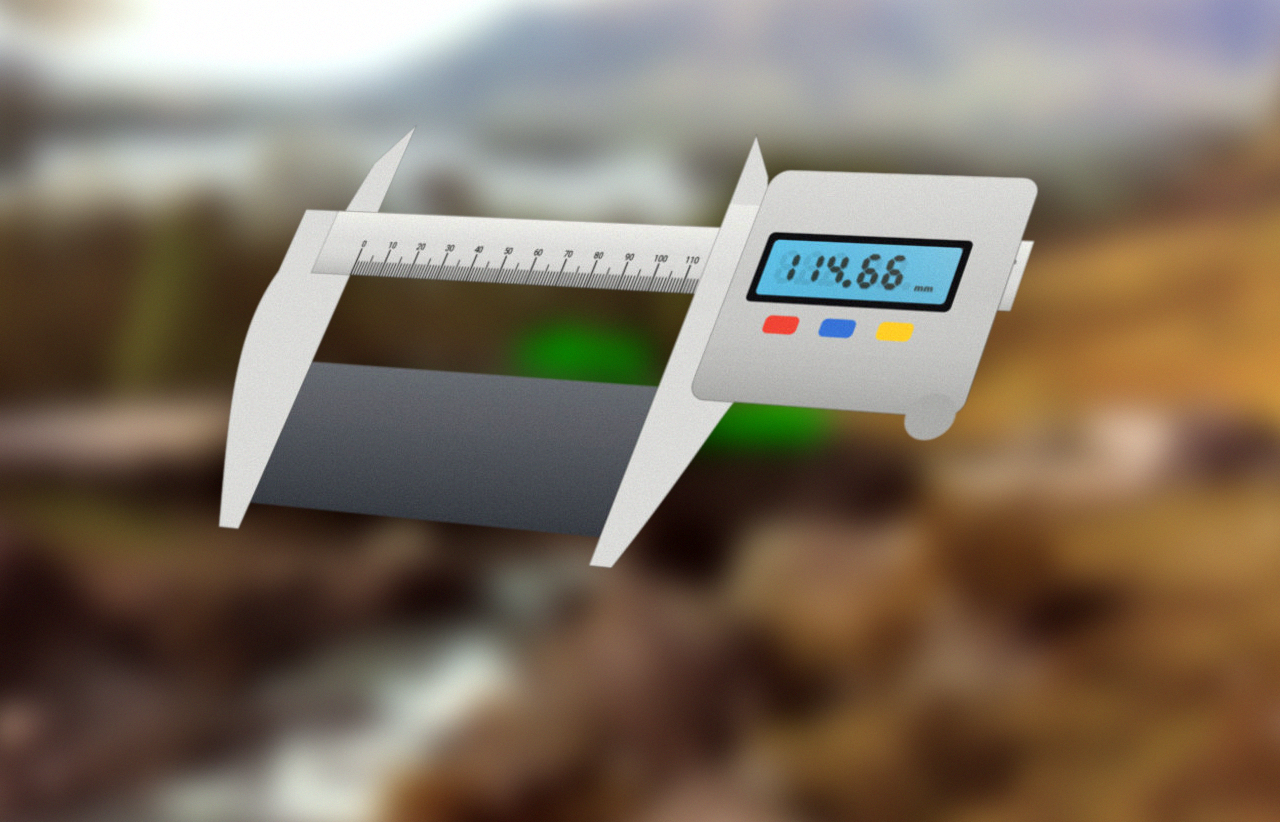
114.66; mm
